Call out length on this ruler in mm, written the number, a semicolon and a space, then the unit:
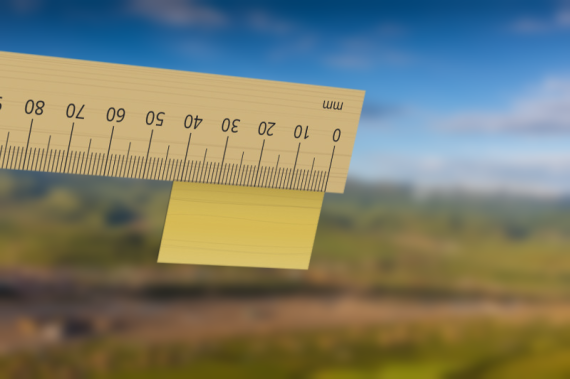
42; mm
